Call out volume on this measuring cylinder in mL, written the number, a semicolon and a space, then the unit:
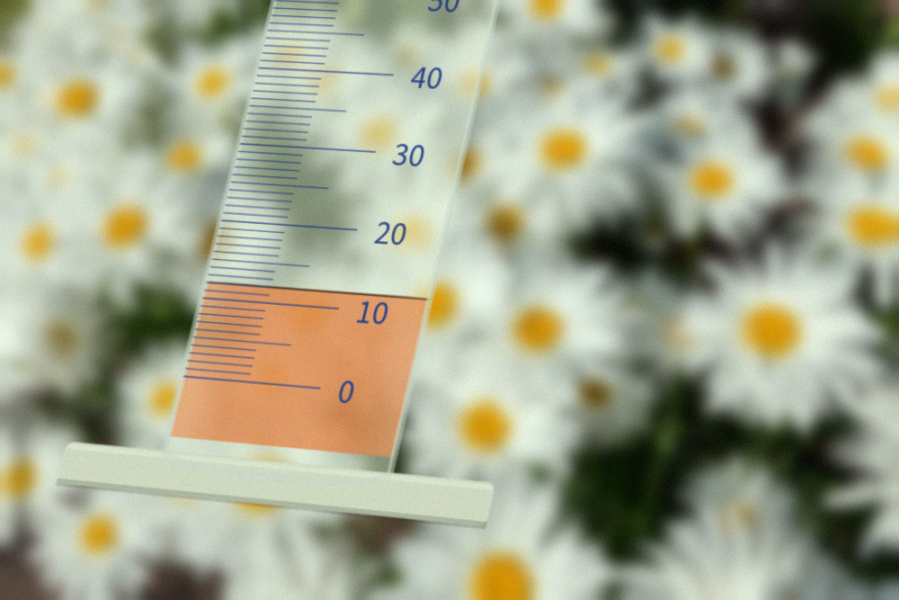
12; mL
